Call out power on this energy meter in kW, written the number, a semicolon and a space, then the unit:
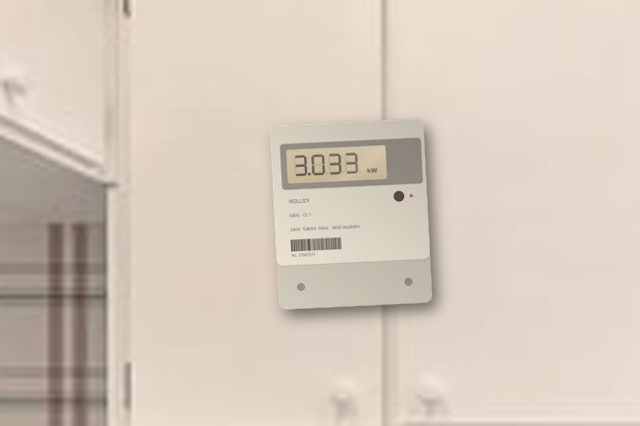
3.033; kW
